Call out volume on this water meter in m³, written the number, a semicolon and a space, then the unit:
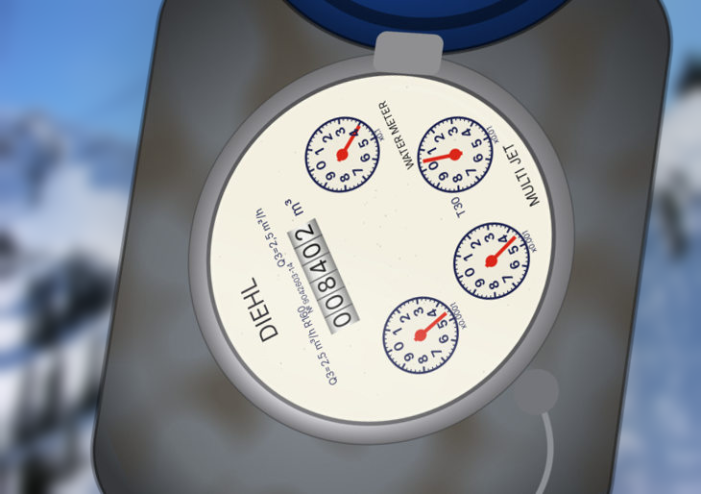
8402.4044; m³
